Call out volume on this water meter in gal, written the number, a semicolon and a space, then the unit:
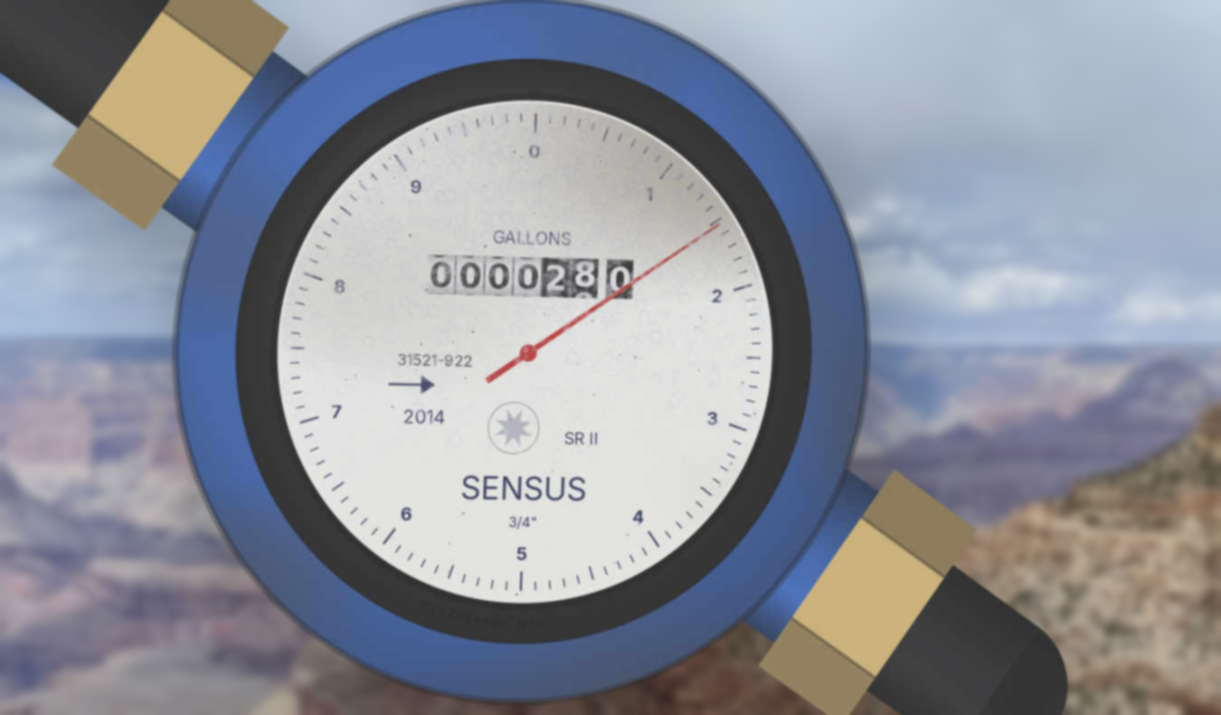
281.5; gal
